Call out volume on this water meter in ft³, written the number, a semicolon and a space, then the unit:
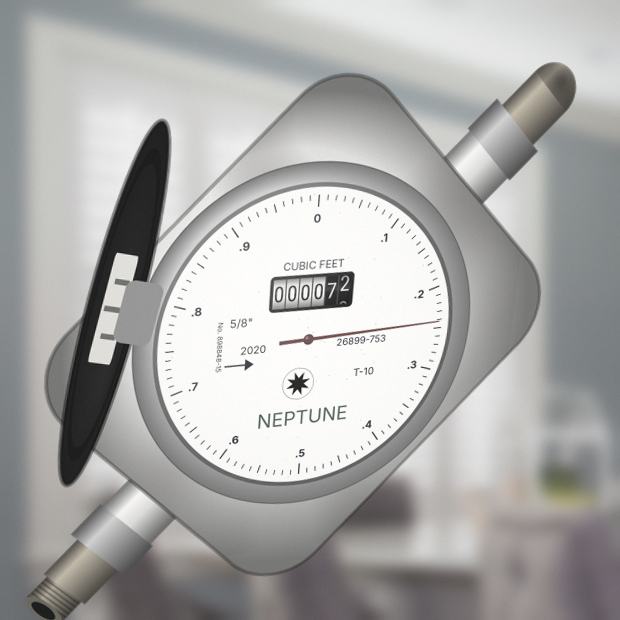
72.24; ft³
